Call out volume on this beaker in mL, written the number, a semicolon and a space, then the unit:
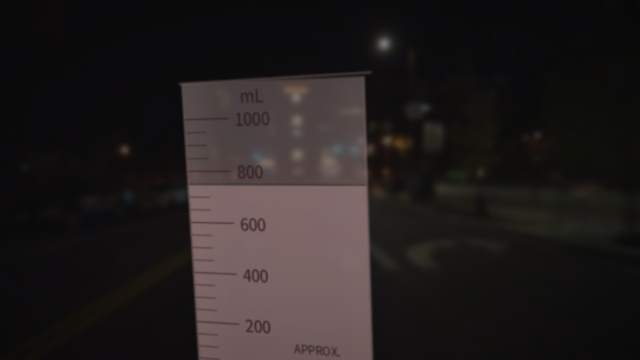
750; mL
